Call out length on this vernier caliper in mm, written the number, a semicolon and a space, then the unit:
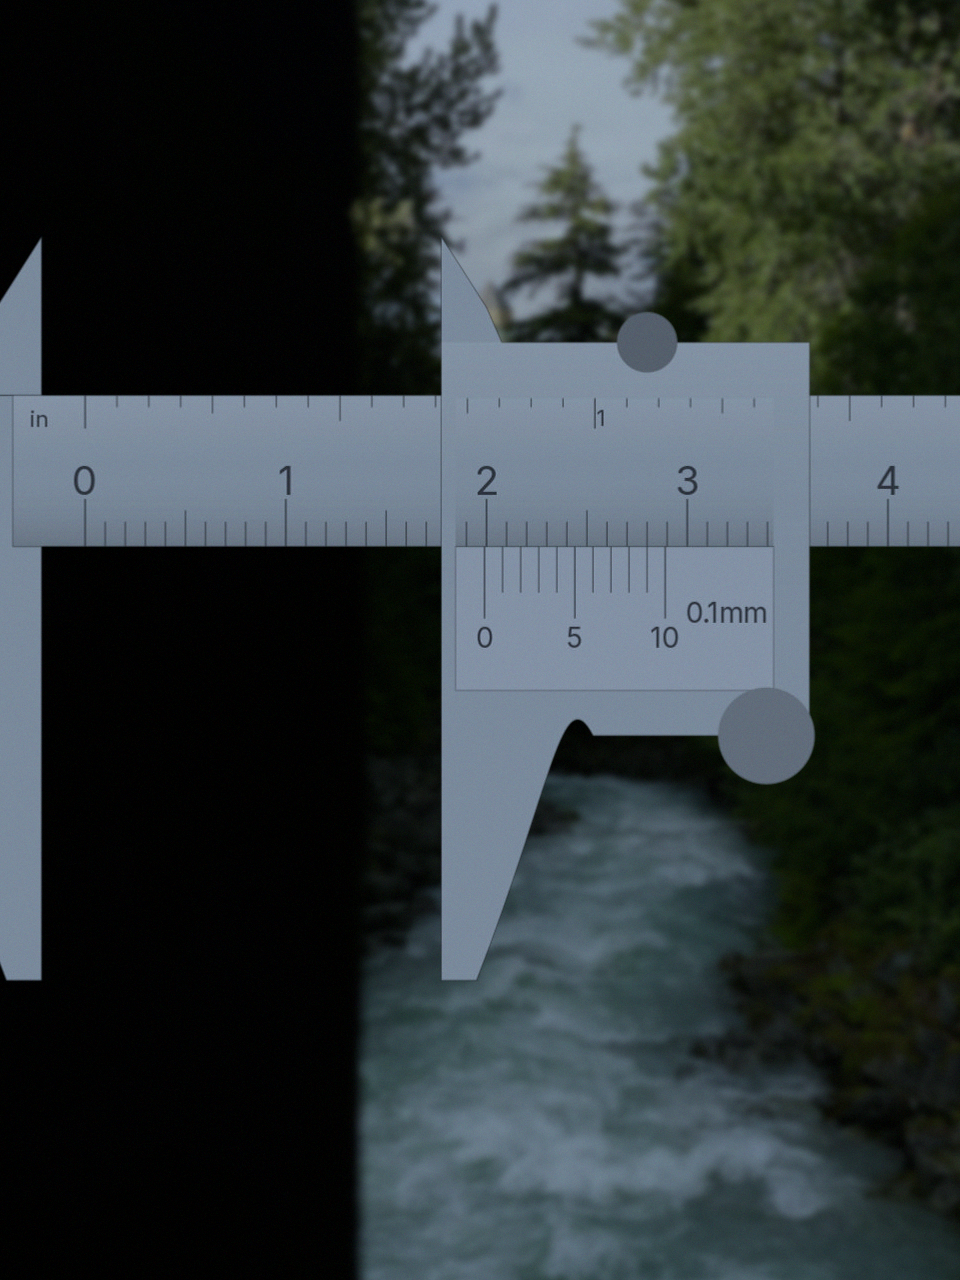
19.9; mm
